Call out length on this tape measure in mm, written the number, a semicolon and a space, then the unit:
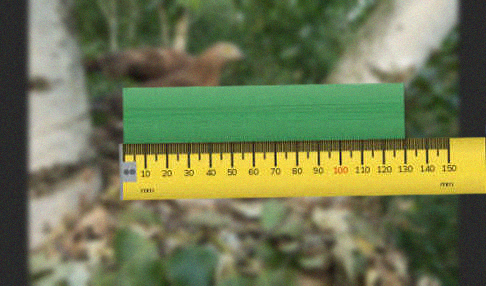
130; mm
